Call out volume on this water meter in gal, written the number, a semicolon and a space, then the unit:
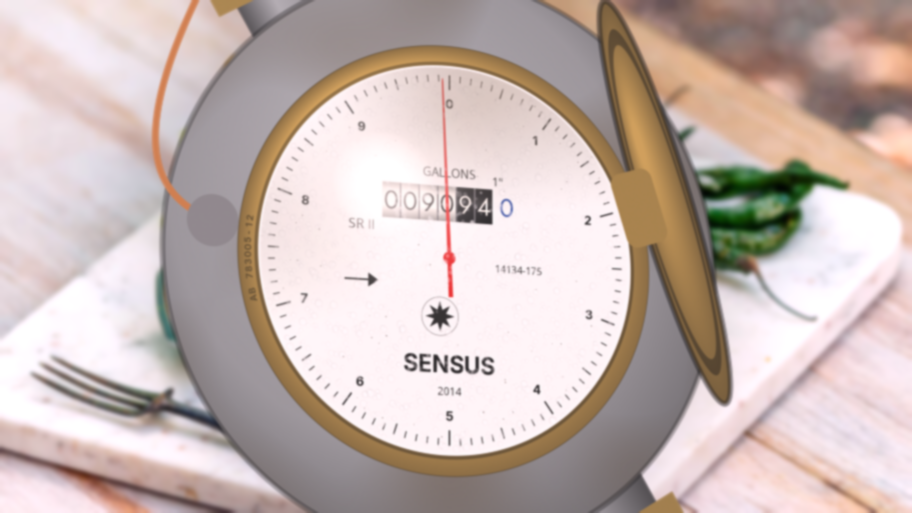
90939.9; gal
